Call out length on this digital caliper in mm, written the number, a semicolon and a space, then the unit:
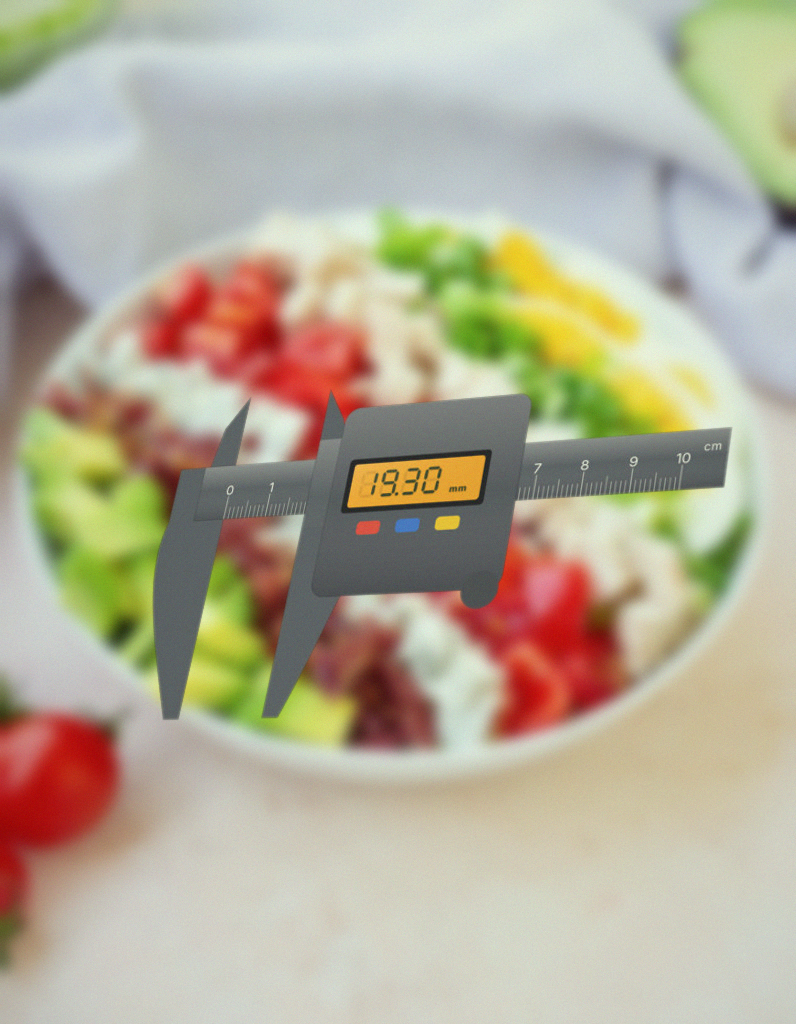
19.30; mm
